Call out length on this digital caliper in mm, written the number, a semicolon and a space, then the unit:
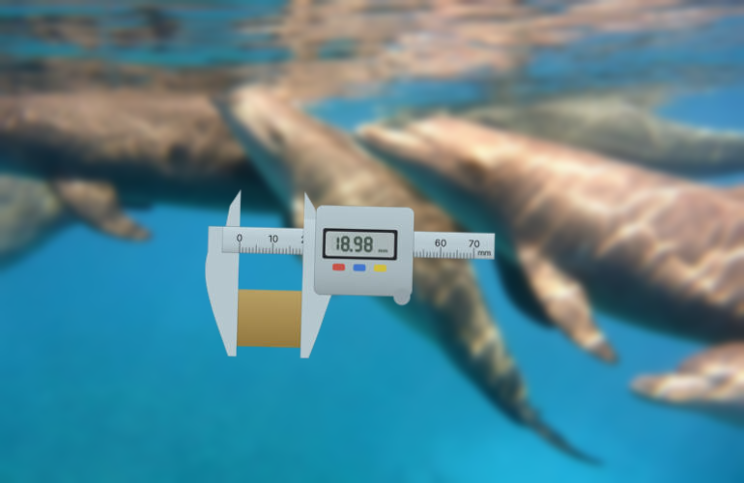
18.98; mm
